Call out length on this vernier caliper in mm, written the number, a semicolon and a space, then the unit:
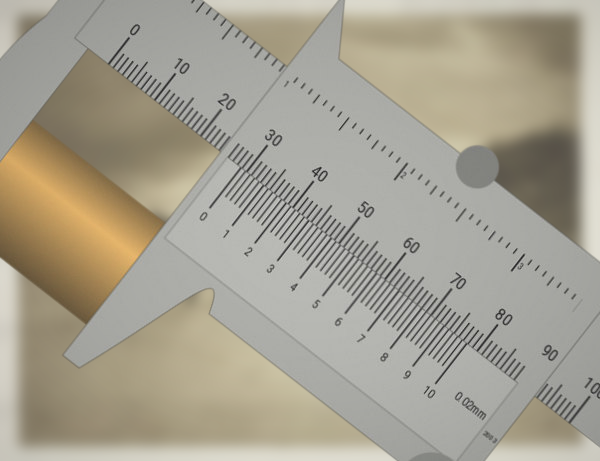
28.8; mm
